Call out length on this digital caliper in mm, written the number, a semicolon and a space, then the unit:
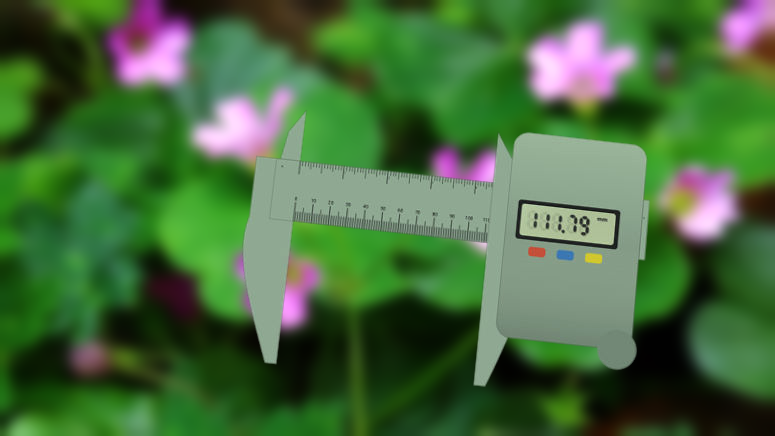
111.79; mm
